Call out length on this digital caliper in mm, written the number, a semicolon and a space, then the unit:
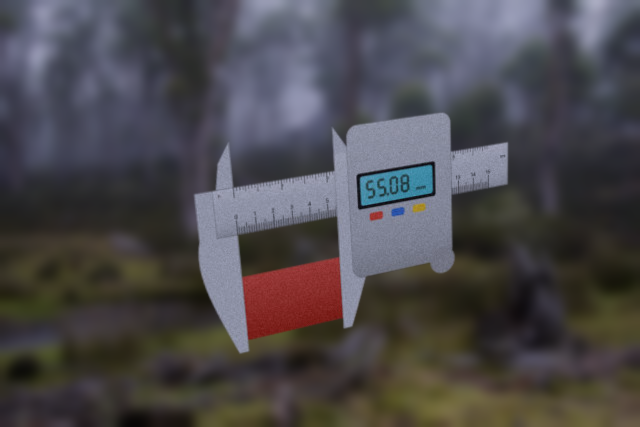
55.08; mm
